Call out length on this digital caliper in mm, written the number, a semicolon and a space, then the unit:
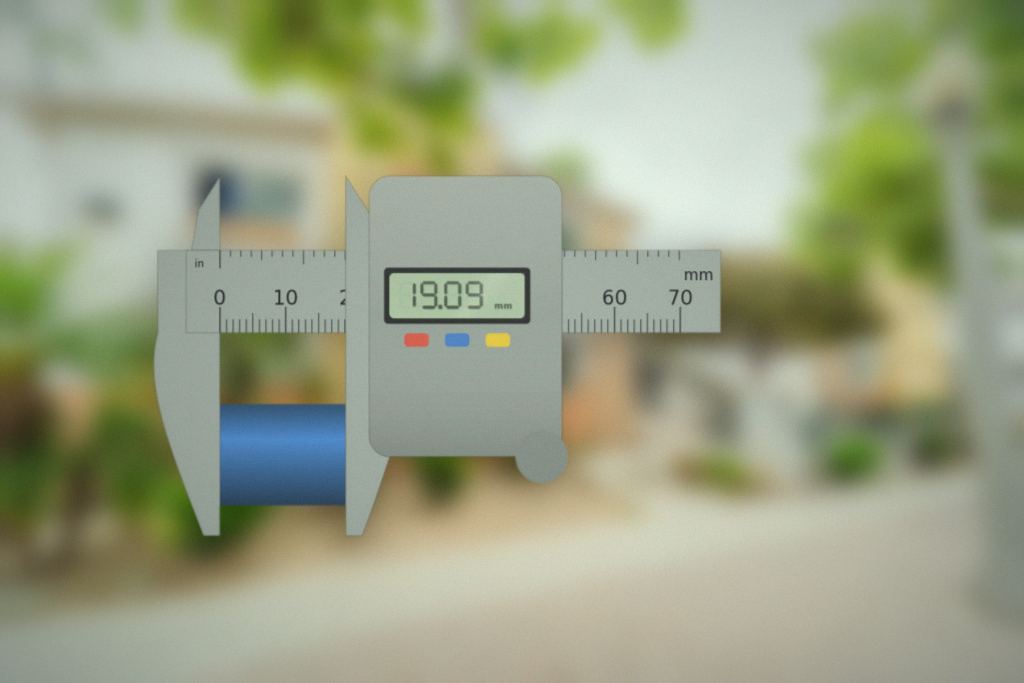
19.09; mm
